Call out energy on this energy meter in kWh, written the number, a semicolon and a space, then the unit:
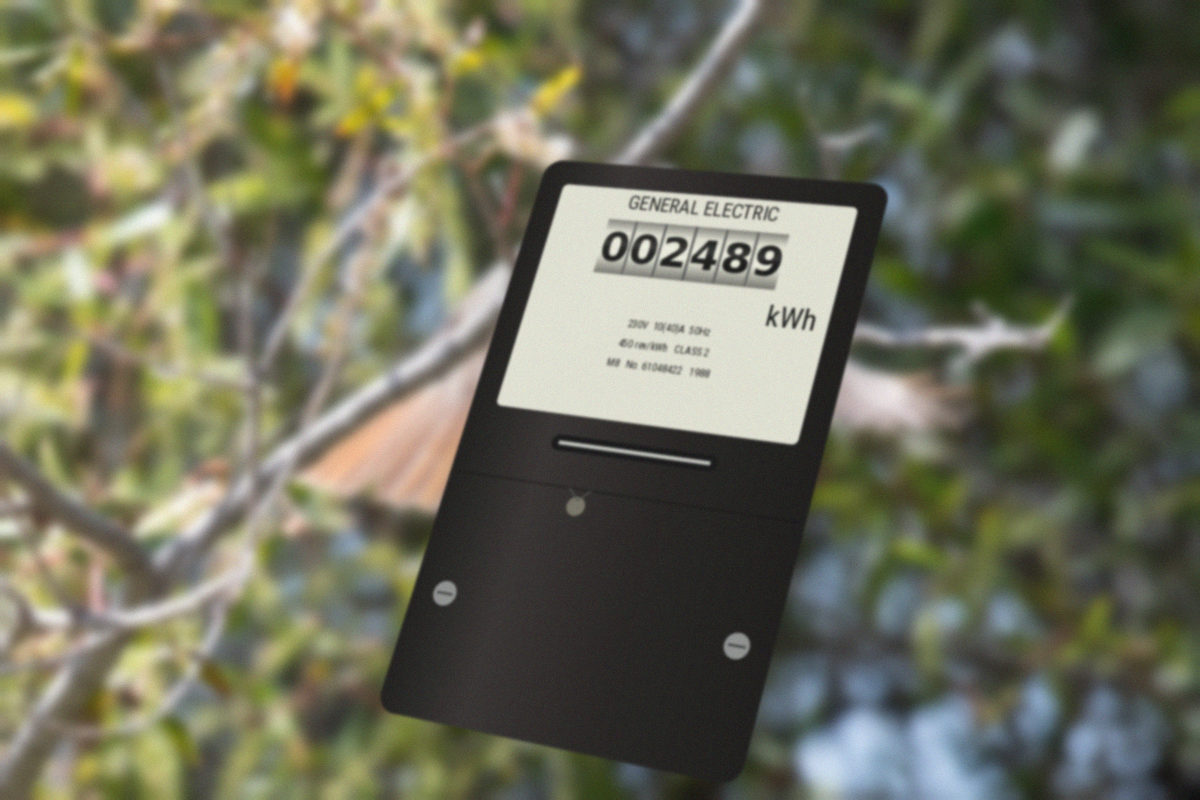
2489; kWh
